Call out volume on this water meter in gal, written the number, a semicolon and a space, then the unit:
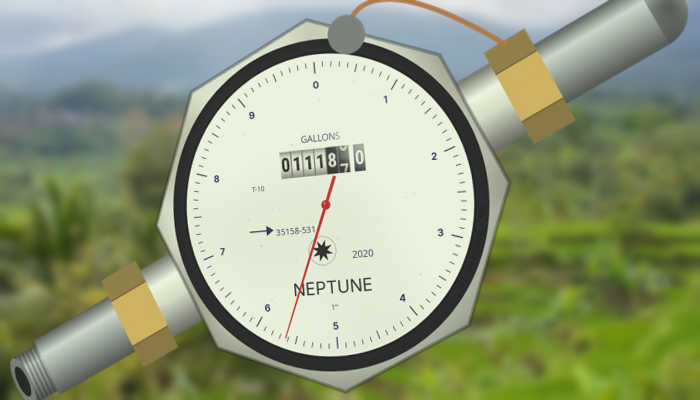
111865.6; gal
